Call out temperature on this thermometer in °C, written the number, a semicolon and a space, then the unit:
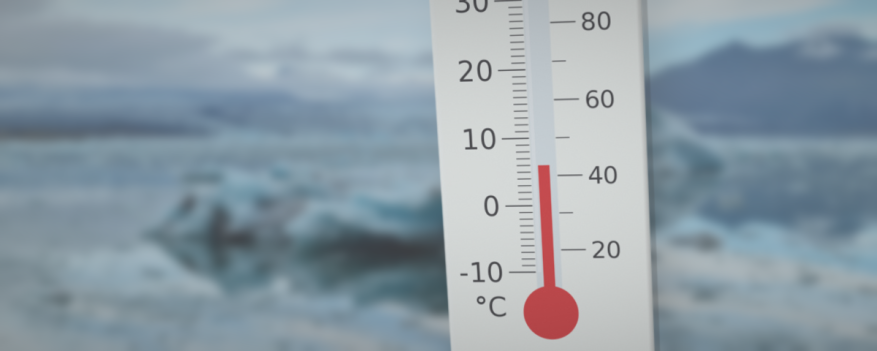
6; °C
